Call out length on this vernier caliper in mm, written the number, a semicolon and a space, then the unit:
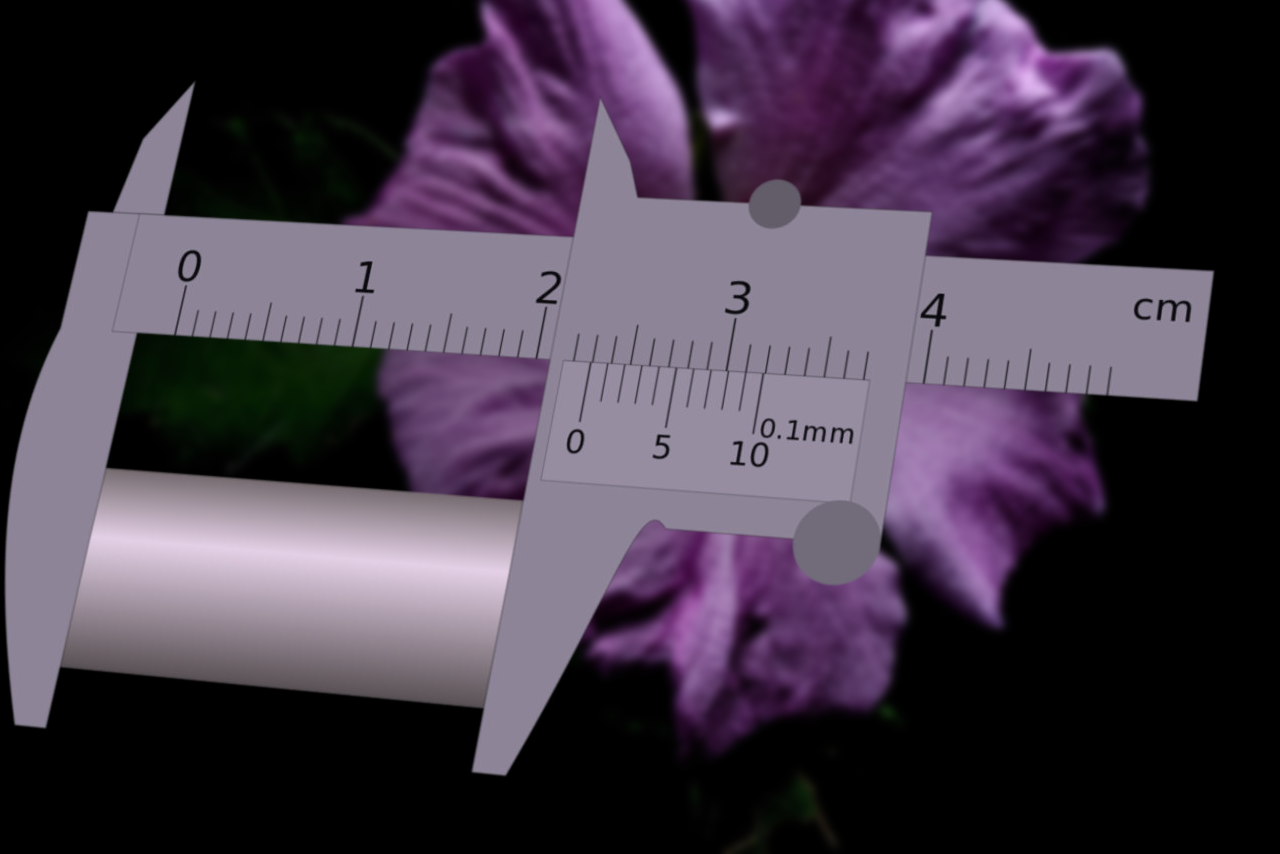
22.9; mm
